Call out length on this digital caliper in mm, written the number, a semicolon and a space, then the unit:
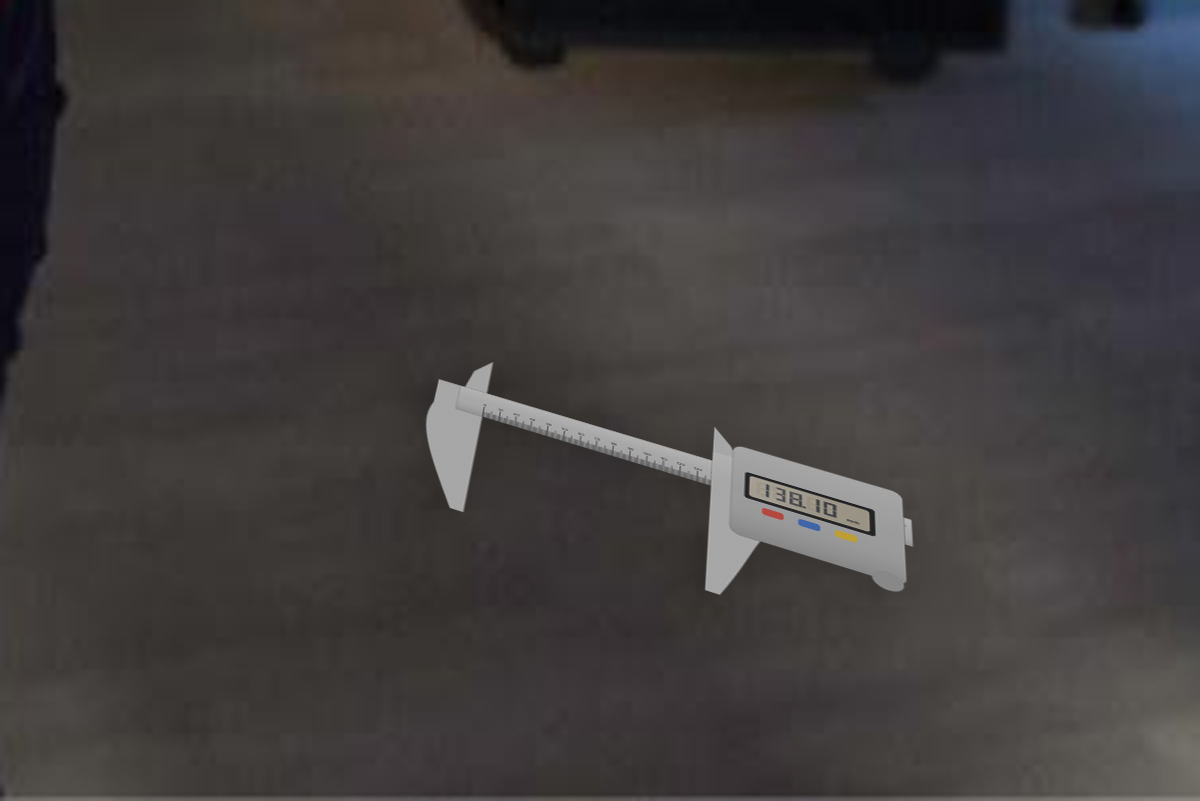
138.10; mm
